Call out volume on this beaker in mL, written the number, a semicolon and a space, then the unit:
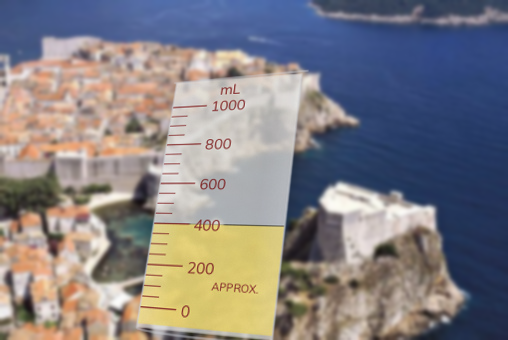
400; mL
